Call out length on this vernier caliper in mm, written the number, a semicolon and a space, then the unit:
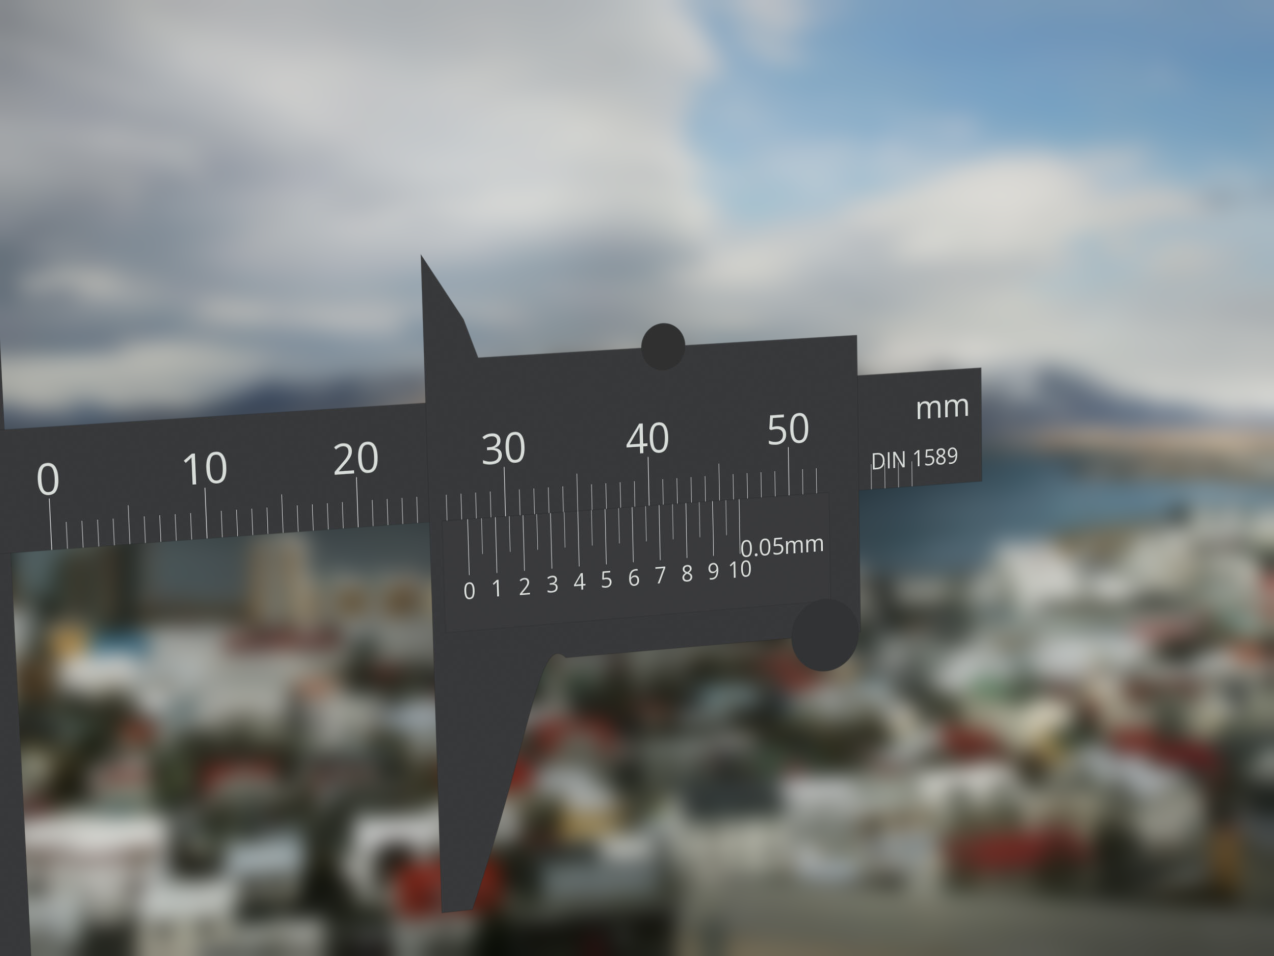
27.4; mm
